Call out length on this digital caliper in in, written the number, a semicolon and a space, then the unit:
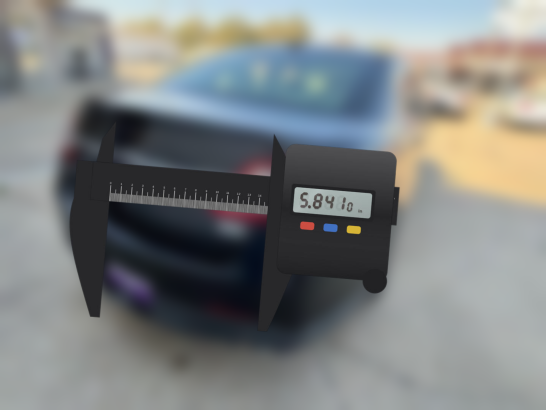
5.8410; in
